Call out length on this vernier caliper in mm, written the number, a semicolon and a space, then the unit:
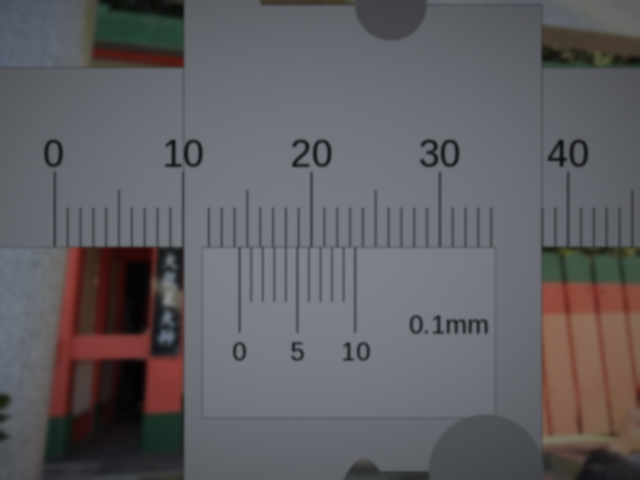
14.4; mm
